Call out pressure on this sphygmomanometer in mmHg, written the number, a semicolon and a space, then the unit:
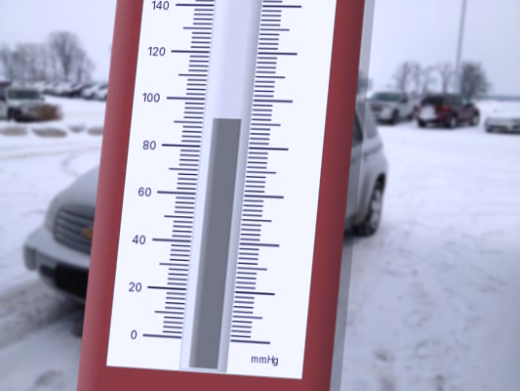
92; mmHg
